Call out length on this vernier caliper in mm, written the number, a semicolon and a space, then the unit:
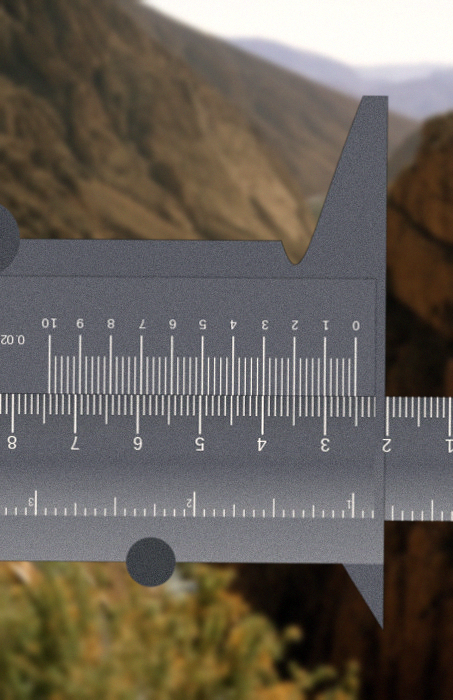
25.2; mm
